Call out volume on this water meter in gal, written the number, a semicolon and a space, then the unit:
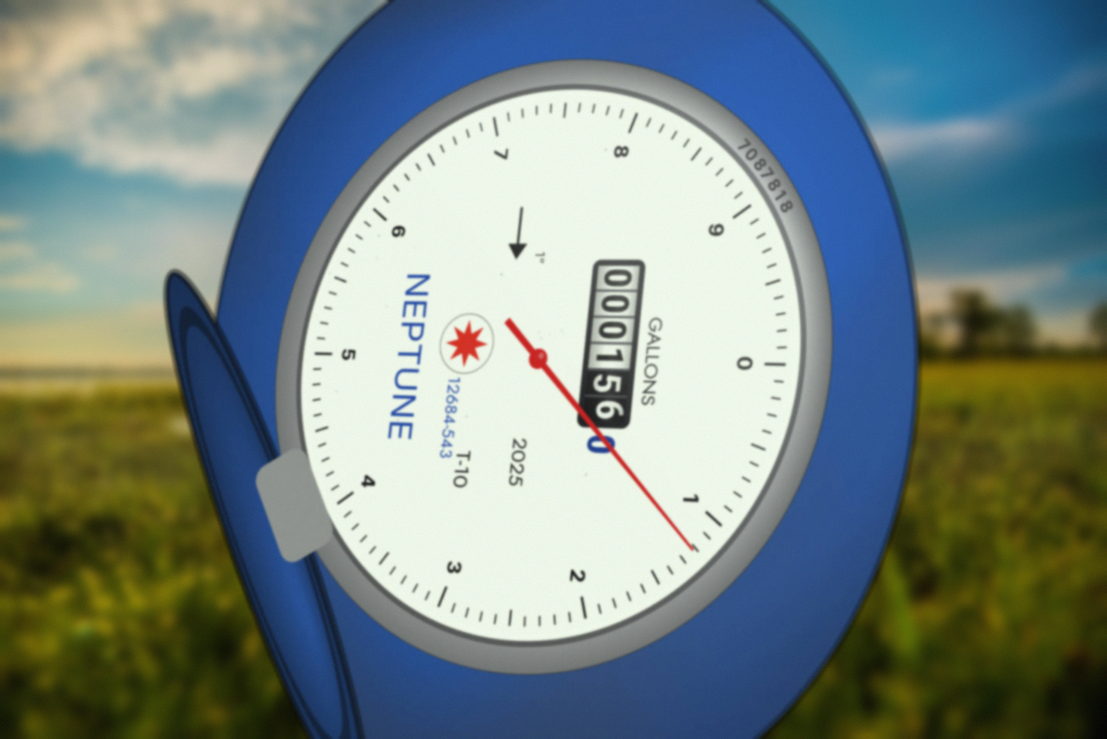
1561.2; gal
